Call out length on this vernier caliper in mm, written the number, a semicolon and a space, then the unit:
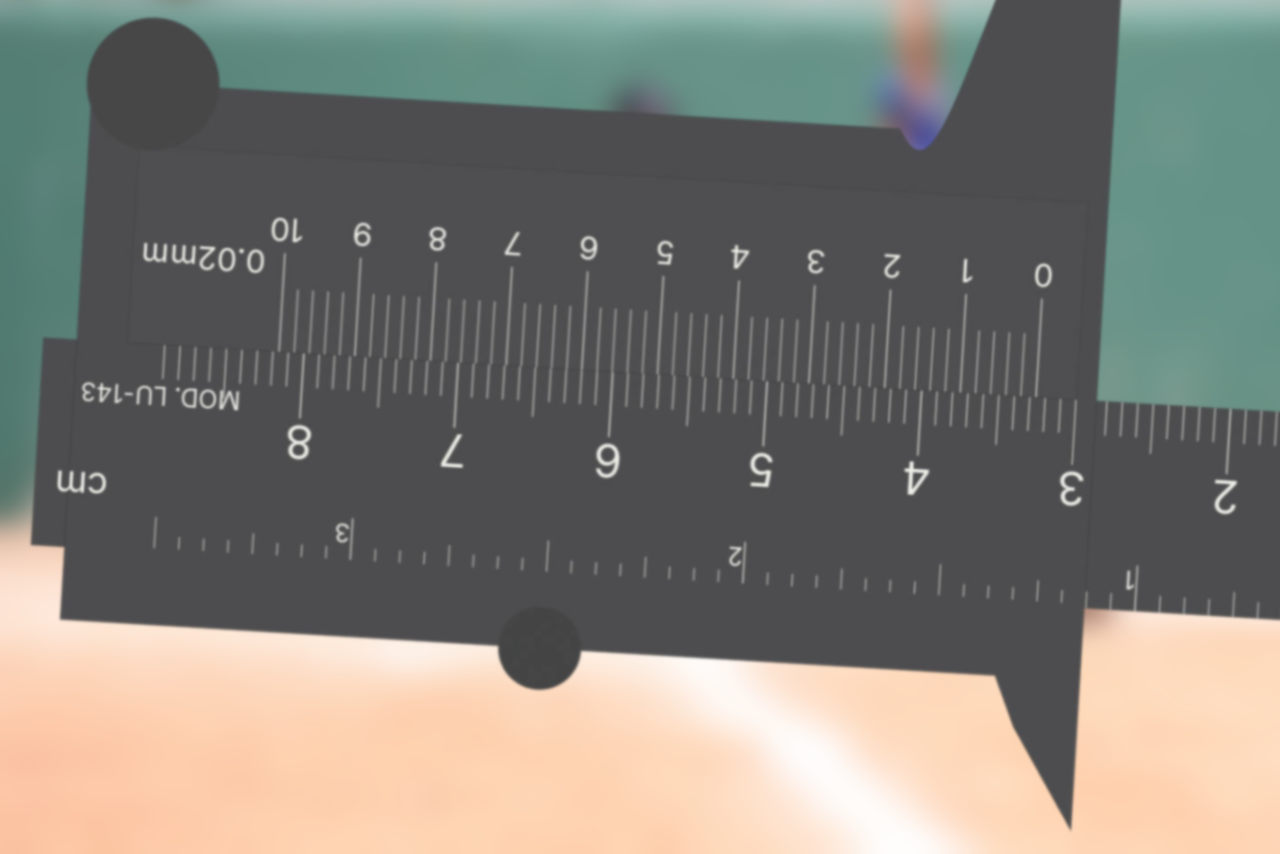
32.6; mm
